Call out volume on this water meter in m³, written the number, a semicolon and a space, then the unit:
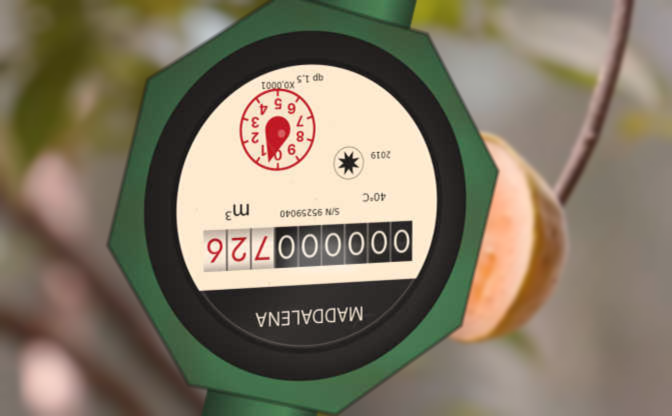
0.7260; m³
